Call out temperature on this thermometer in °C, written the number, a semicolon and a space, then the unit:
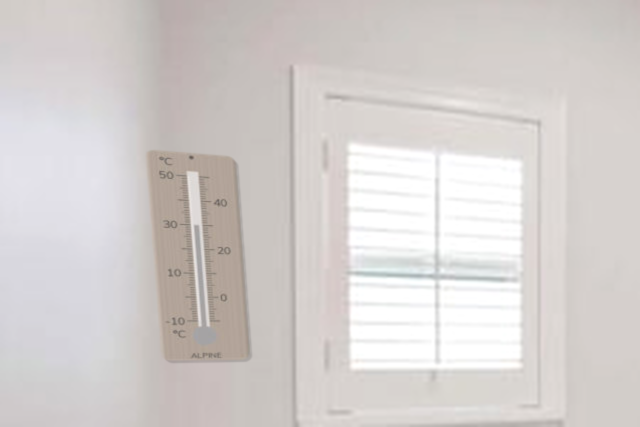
30; °C
